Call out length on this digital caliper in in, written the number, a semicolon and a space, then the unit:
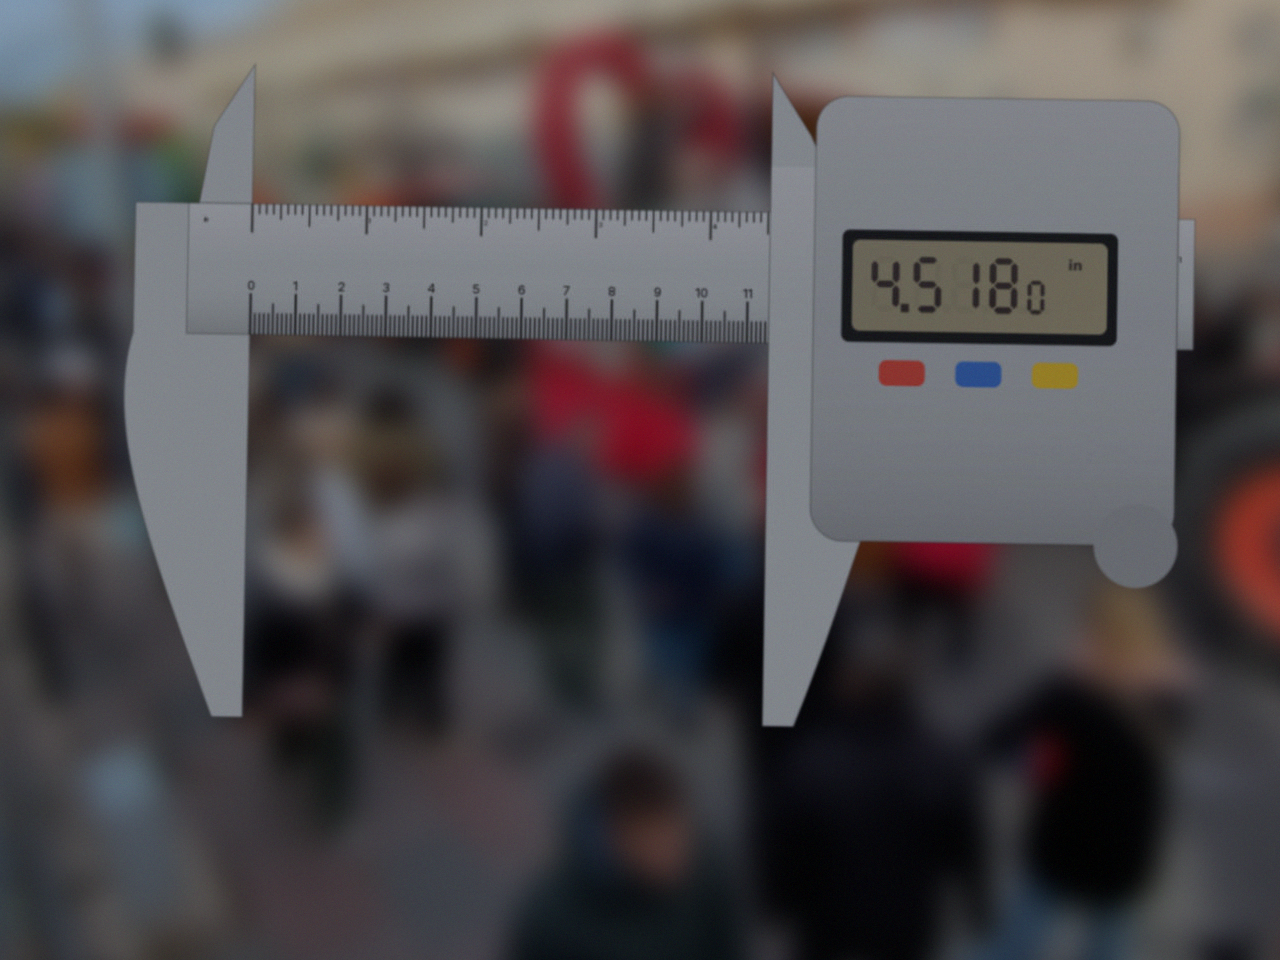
4.5180; in
